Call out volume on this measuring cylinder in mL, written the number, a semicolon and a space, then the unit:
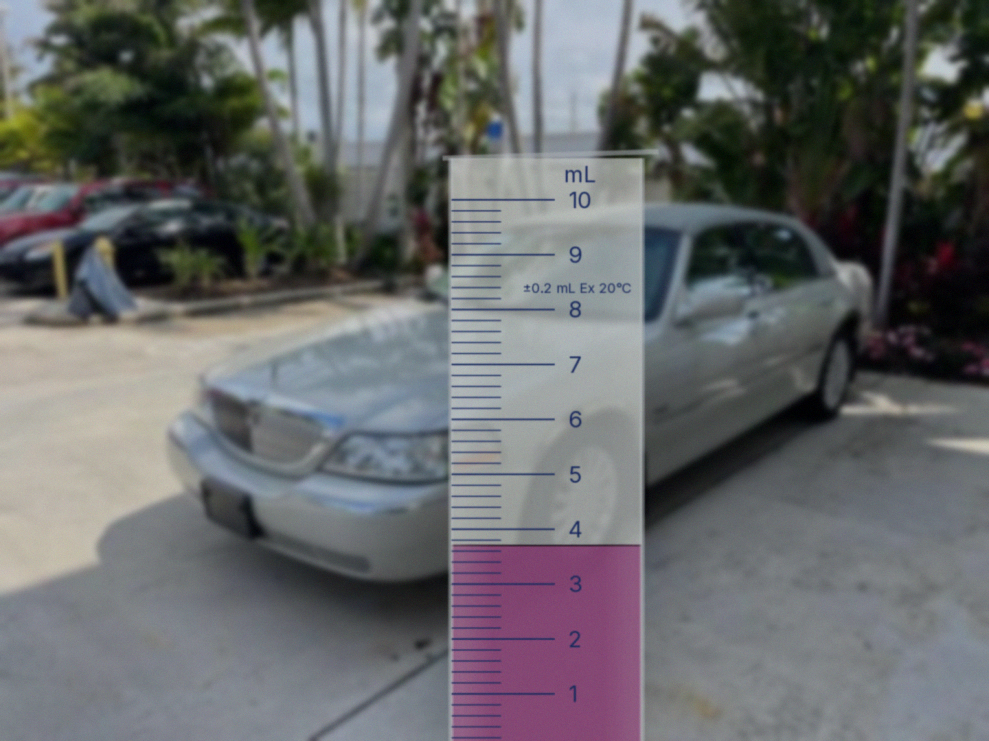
3.7; mL
